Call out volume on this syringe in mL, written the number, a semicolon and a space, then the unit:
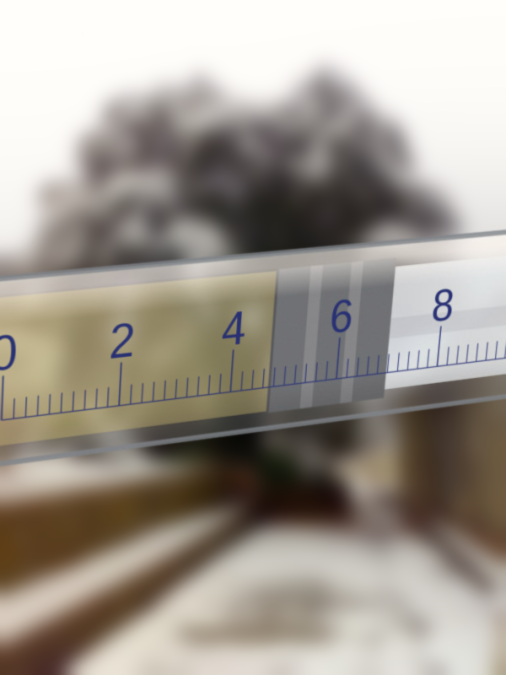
4.7; mL
